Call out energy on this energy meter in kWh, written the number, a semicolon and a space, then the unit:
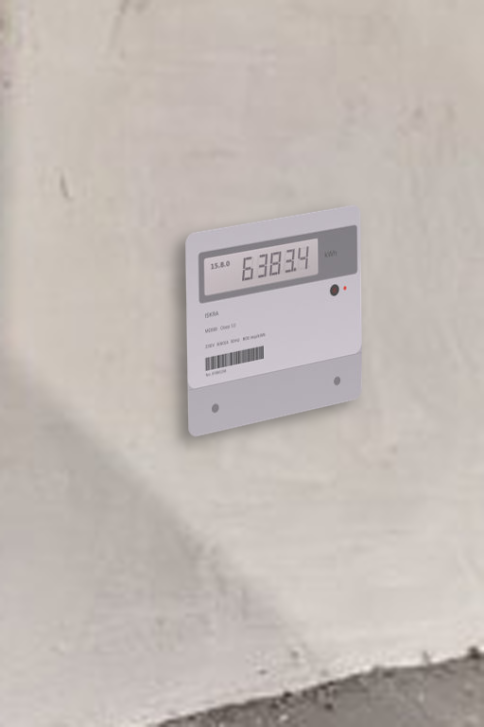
6383.4; kWh
